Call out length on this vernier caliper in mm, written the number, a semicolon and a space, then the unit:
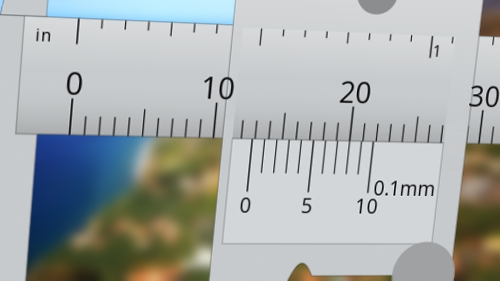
12.8; mm
